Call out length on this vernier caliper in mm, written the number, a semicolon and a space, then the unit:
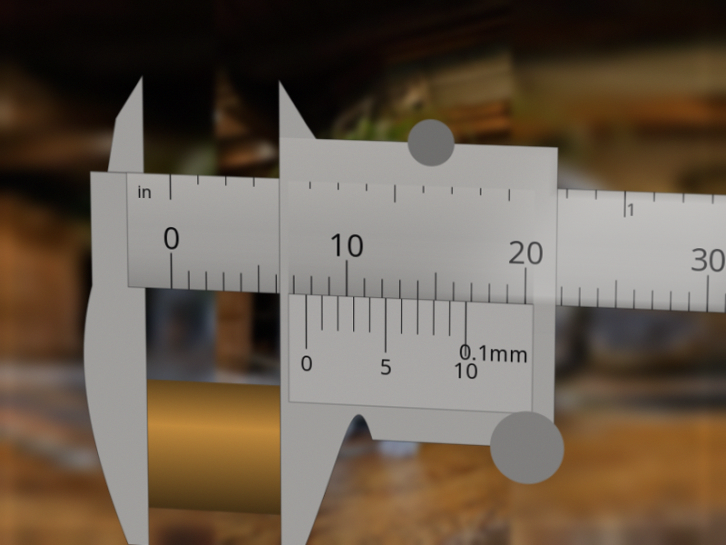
7.7; mm
